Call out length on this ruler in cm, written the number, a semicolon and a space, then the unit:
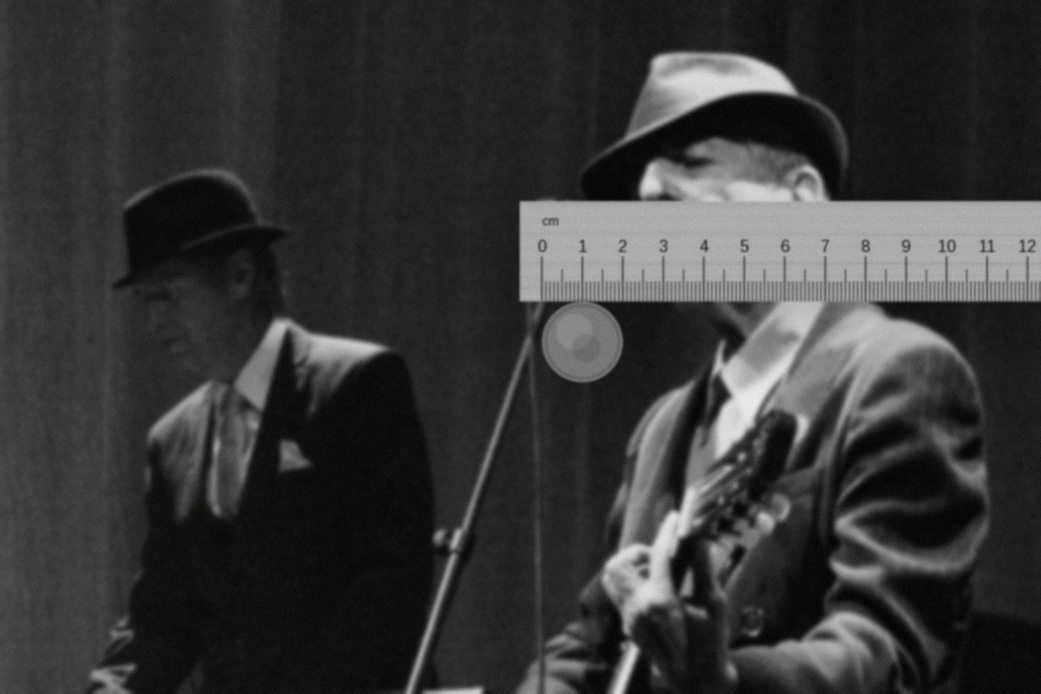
2; cm
